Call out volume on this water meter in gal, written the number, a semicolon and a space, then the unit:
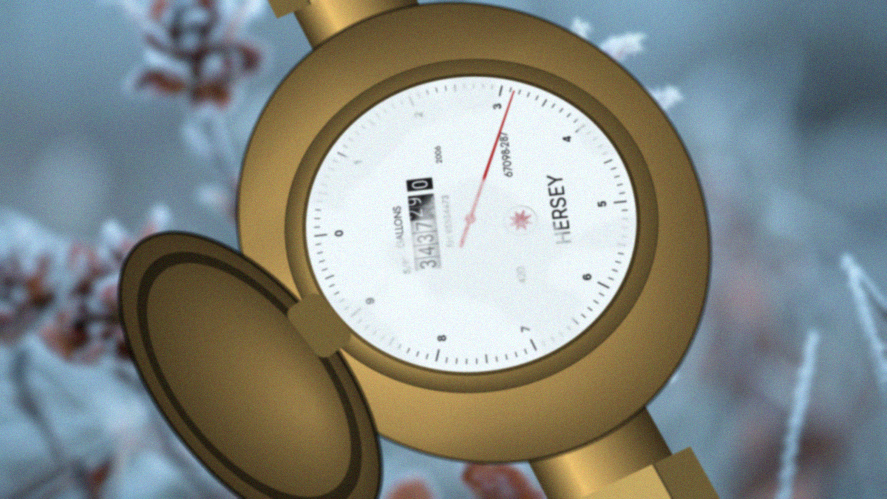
3437293.1; gal
